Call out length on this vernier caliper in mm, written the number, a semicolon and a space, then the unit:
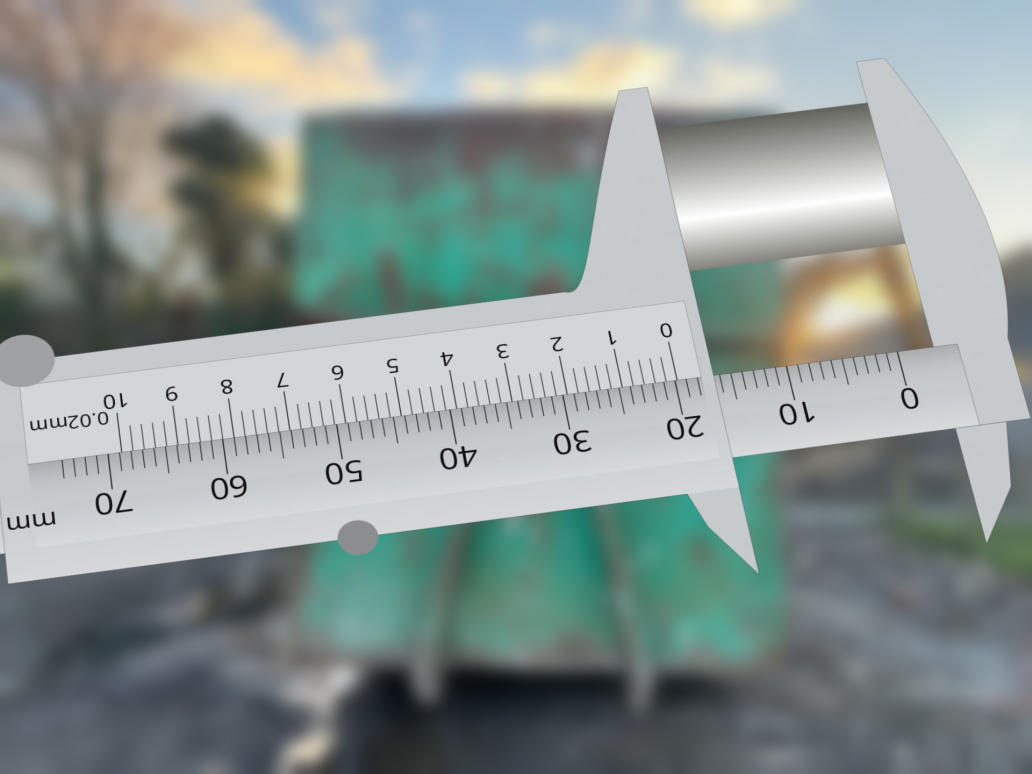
19.8; mm
